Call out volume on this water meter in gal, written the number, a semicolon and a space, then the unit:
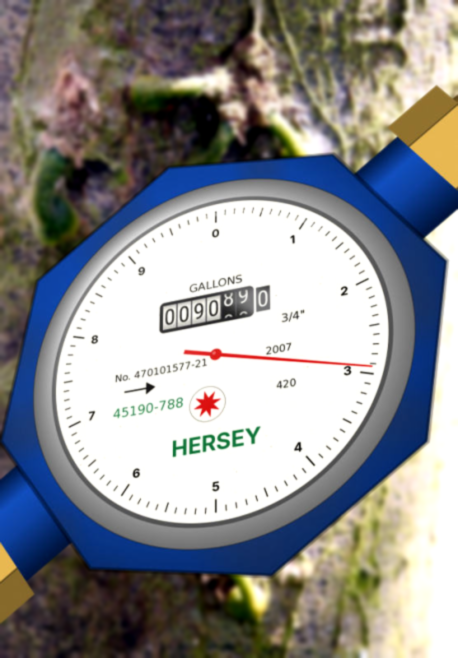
90892.9; gal
